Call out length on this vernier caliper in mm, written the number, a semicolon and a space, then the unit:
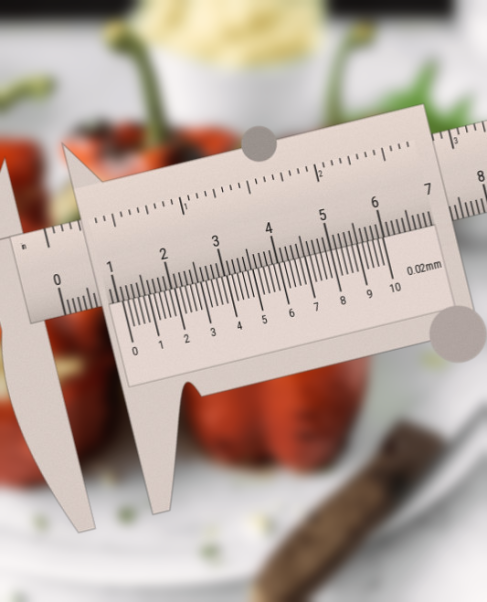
10.8; mm
